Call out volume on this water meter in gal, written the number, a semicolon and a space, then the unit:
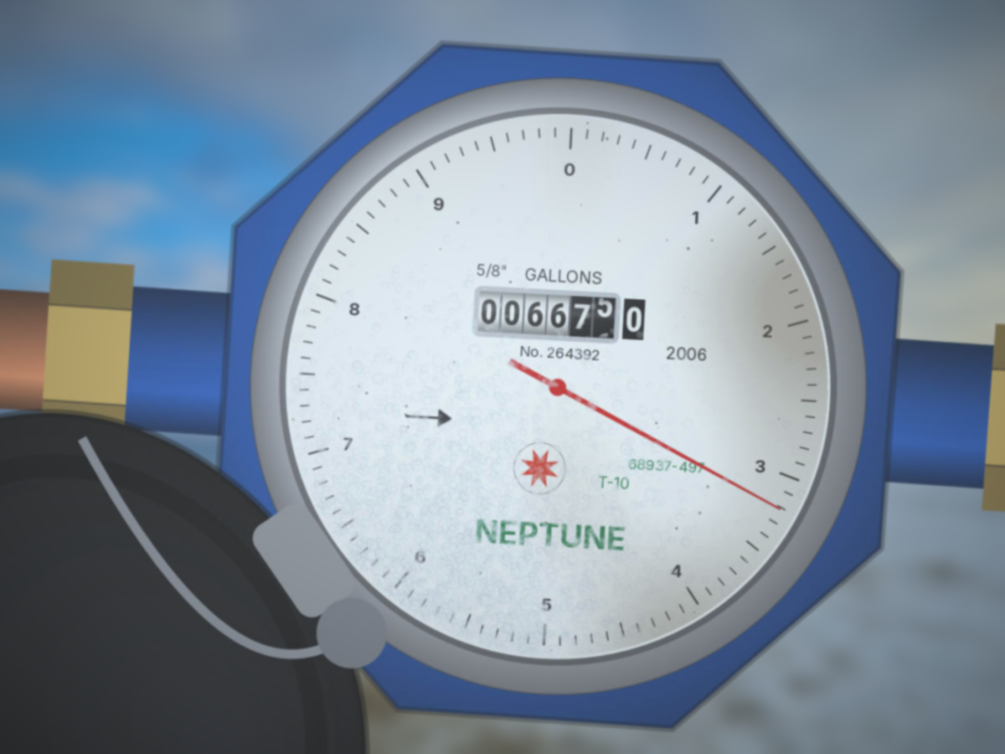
66753.2; gal
